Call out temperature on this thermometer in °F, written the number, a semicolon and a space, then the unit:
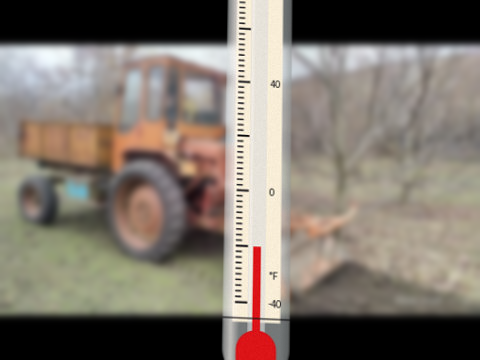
-20; °F
